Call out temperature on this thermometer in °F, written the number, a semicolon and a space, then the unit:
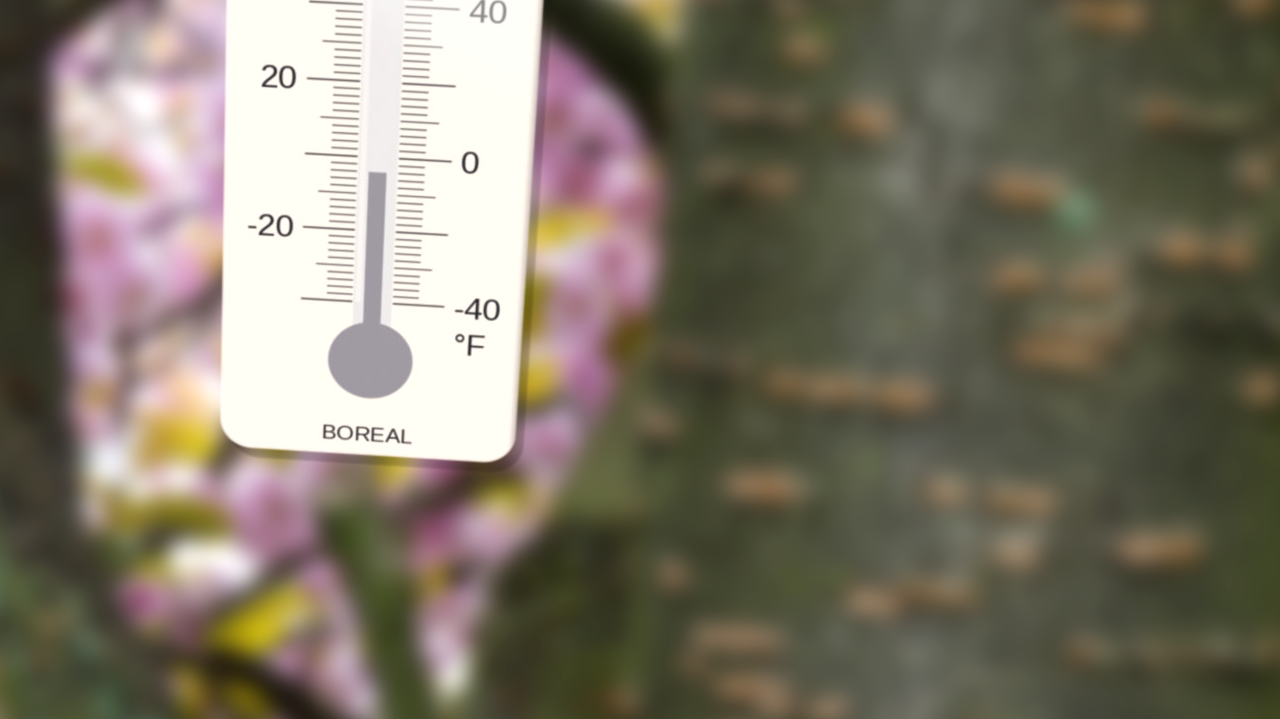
-4; °F
